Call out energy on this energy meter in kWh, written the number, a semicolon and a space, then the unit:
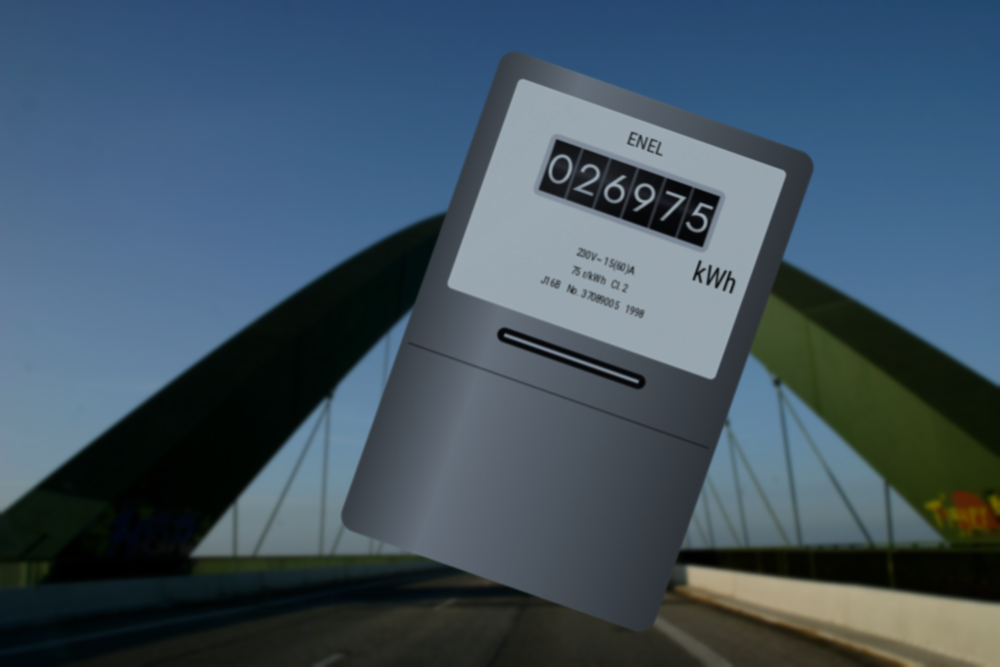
26975; kWh
